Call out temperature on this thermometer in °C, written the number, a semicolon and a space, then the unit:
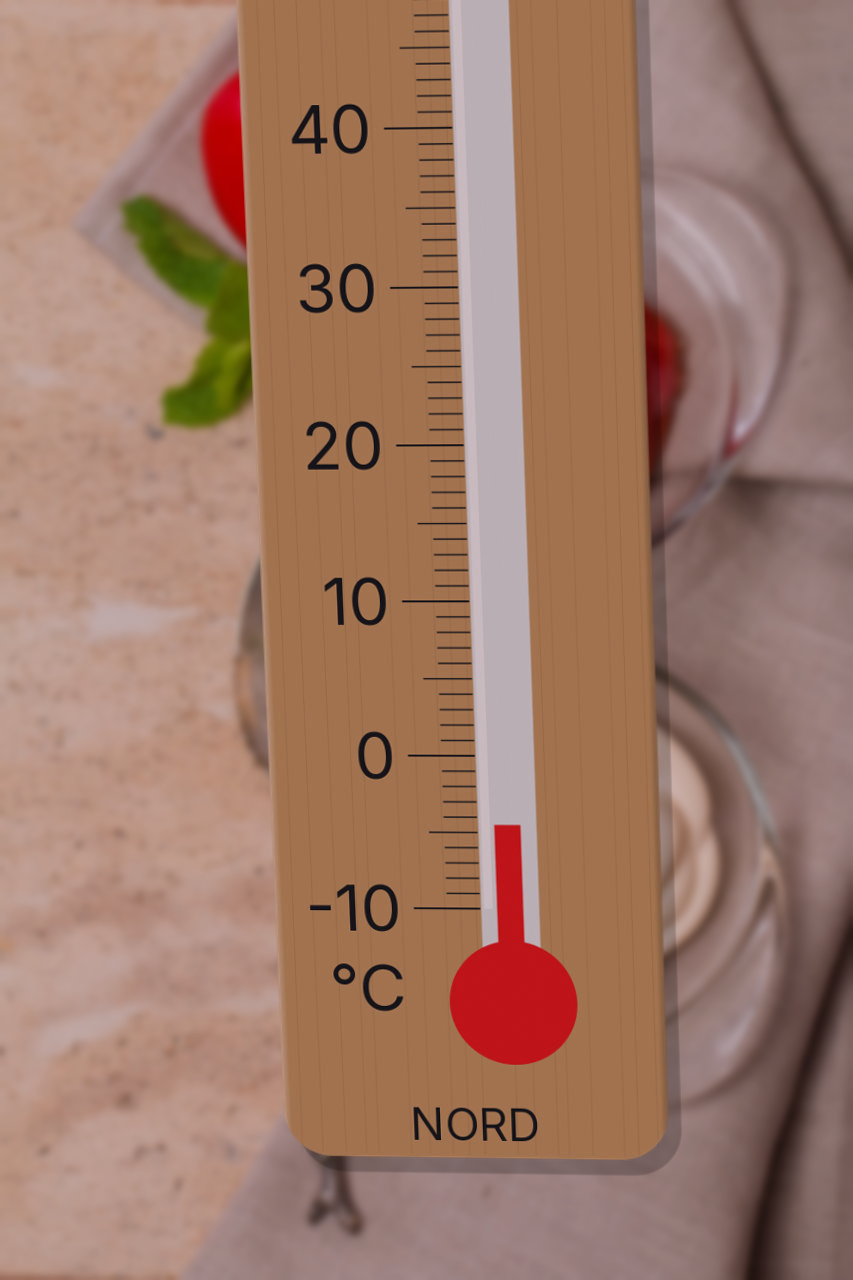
-4.5; °C
